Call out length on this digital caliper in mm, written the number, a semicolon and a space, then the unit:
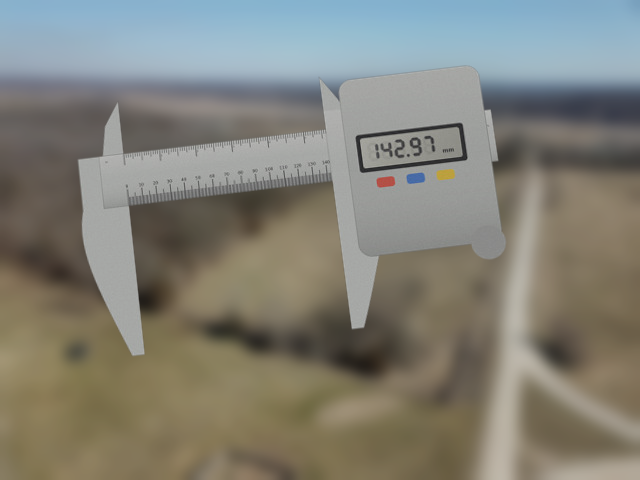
142.97; mm
